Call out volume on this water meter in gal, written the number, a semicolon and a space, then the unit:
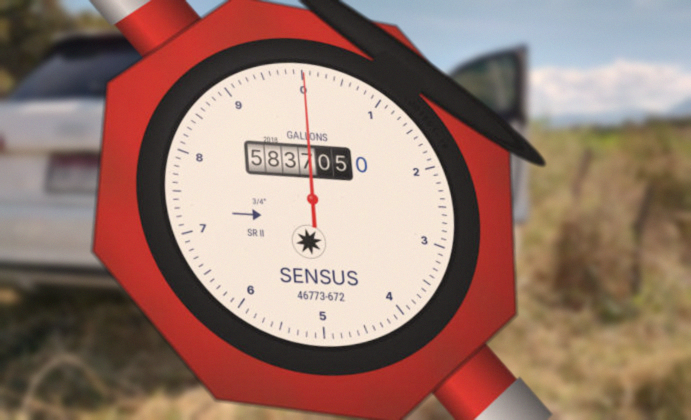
5837050.0; gal
